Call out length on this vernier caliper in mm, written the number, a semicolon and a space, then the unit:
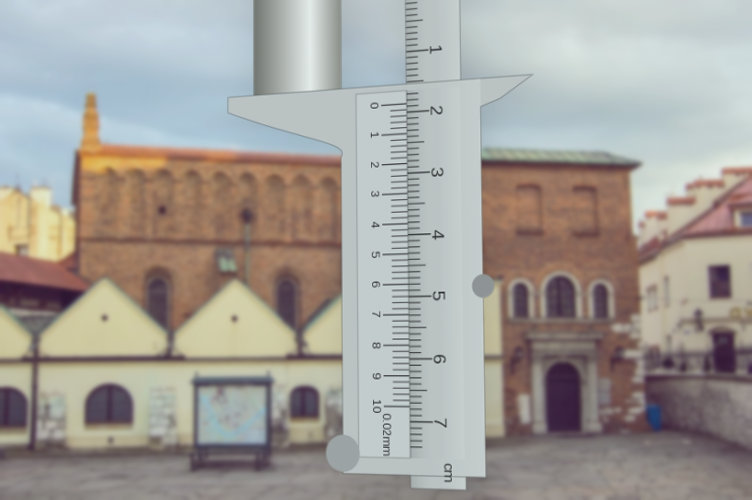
18.6; mm
